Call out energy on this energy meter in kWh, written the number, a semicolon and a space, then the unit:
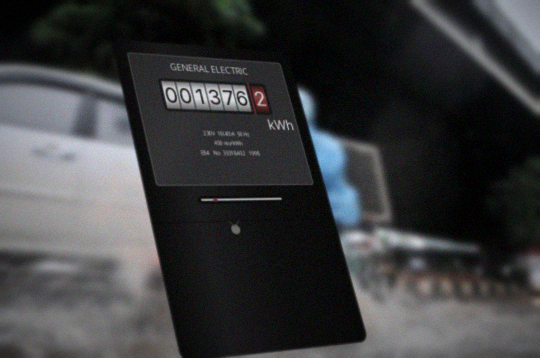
1376.2; kWh
